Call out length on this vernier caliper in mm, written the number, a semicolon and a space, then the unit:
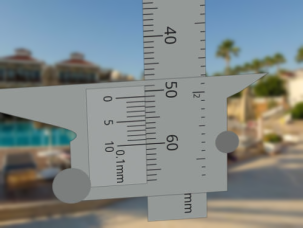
51.0; mm
